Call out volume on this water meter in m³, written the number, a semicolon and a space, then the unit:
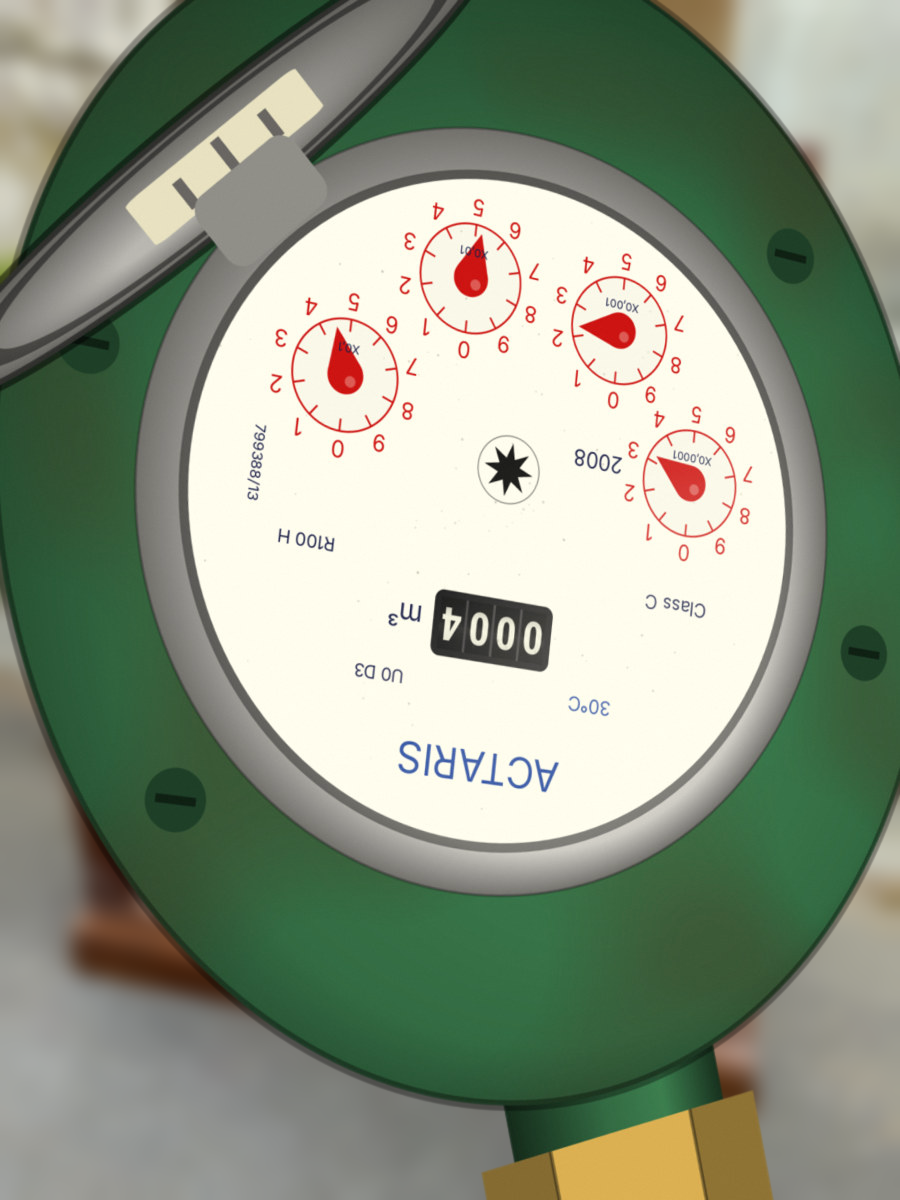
4.4523; m³
